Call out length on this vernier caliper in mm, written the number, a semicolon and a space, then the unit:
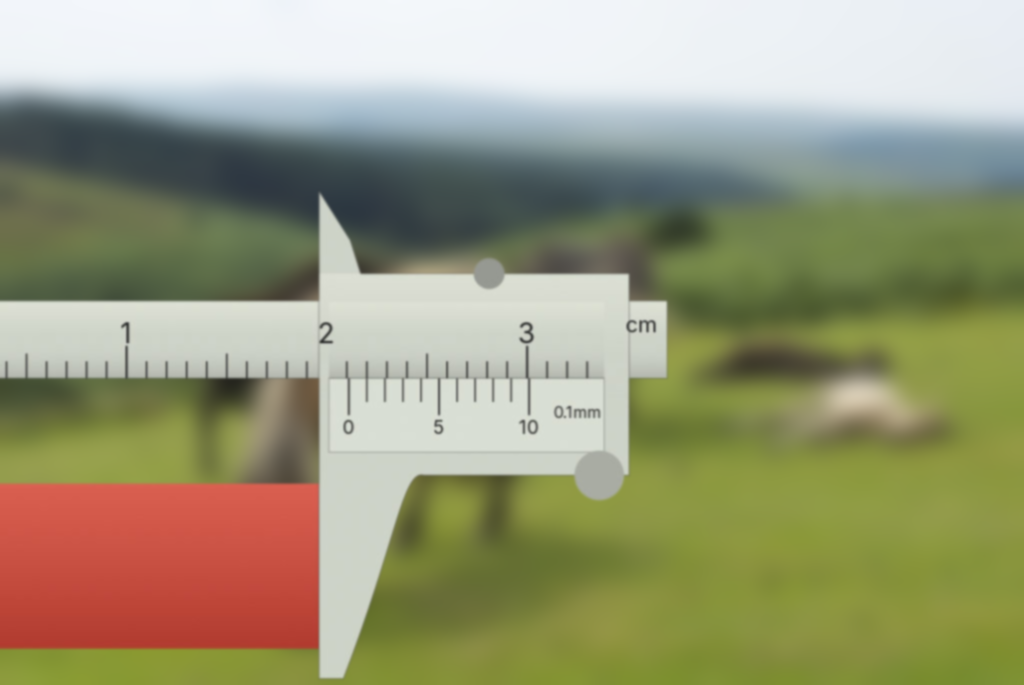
21.1; mm
